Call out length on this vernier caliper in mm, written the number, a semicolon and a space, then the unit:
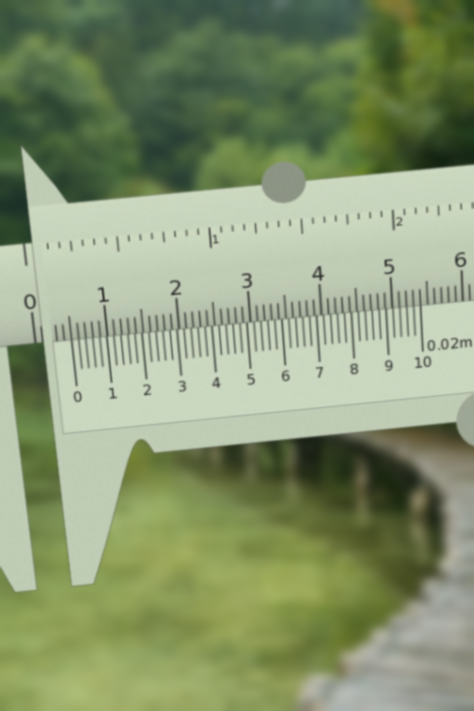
5.0; mm
